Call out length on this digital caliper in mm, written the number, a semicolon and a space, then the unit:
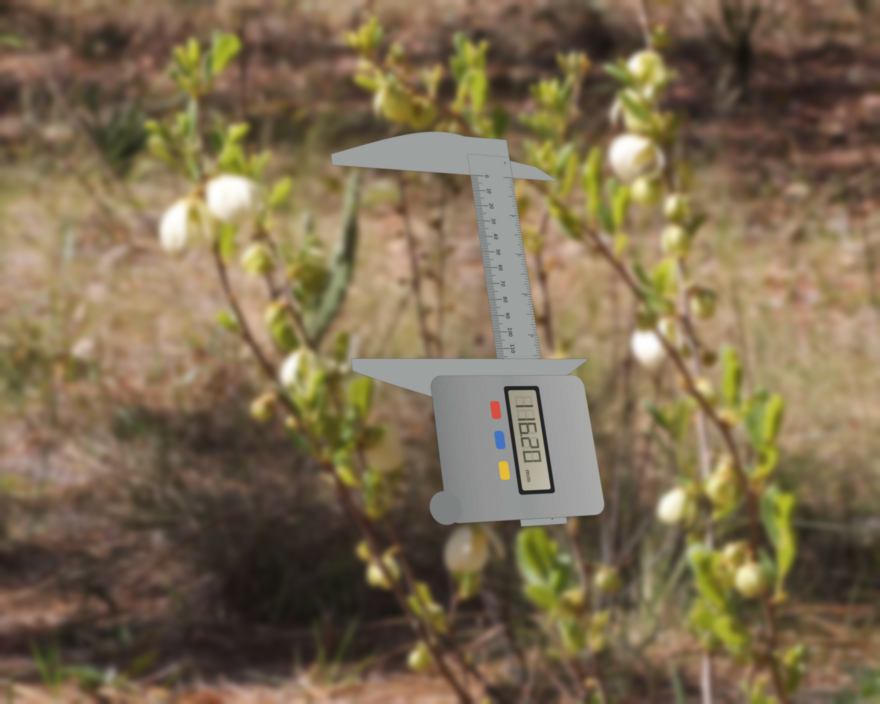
116.20; mm
